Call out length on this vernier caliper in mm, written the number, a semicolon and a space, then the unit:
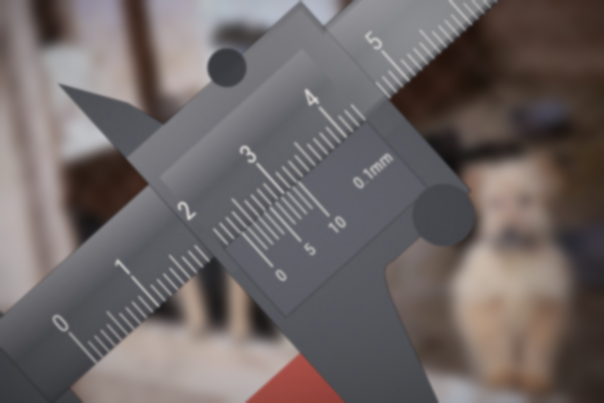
23.2; mm
